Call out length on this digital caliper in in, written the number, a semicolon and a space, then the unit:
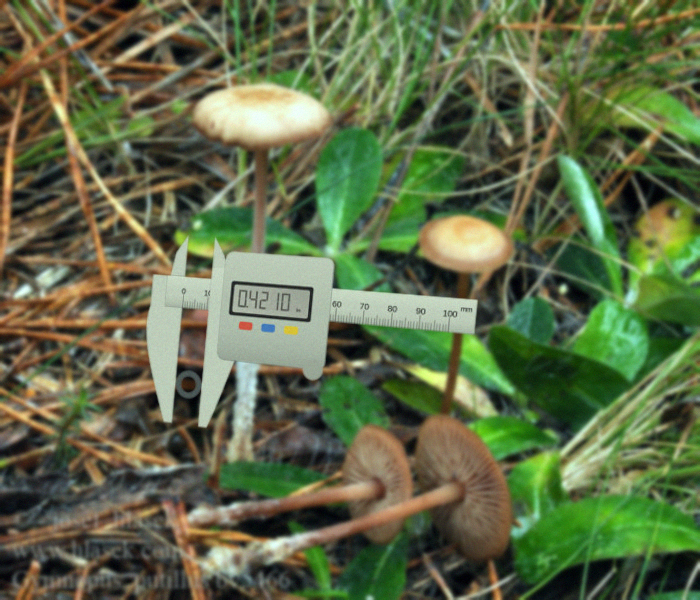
0.4210; in
